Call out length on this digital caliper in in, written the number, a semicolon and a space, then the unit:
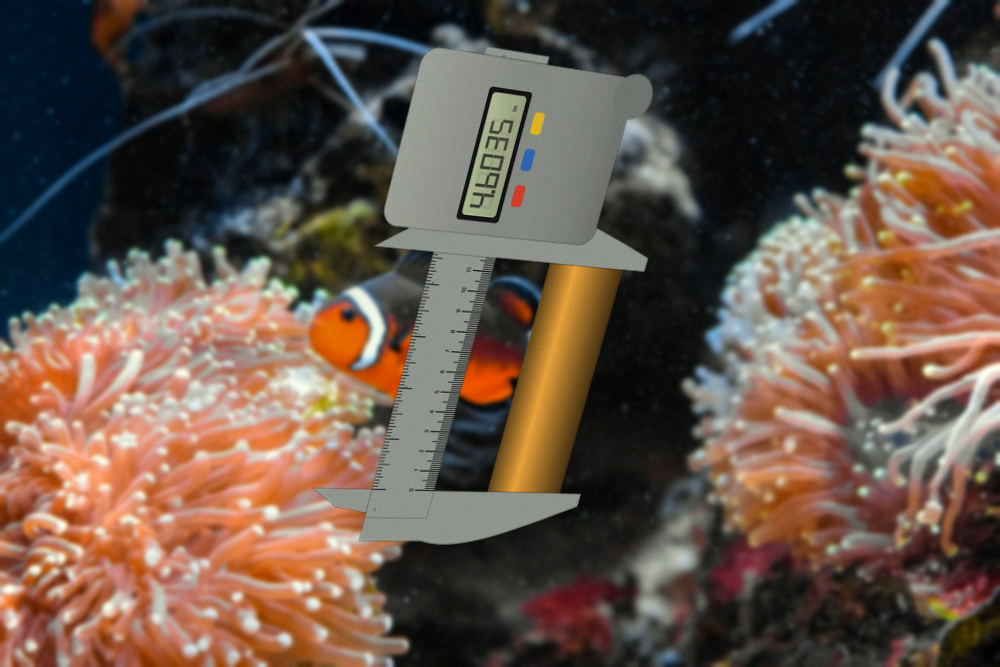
4.6035; in
